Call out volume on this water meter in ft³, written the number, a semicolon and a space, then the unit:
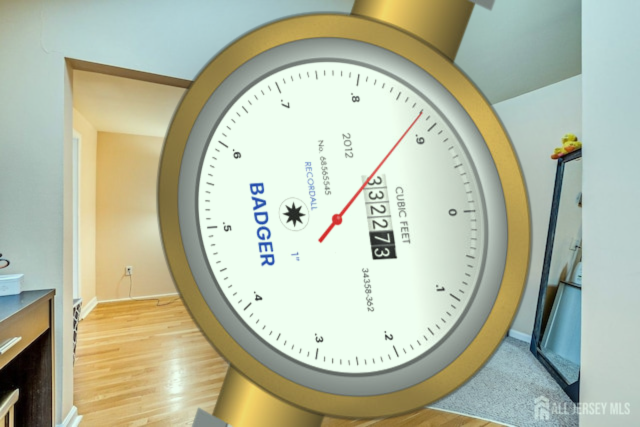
332272.88; ft³
